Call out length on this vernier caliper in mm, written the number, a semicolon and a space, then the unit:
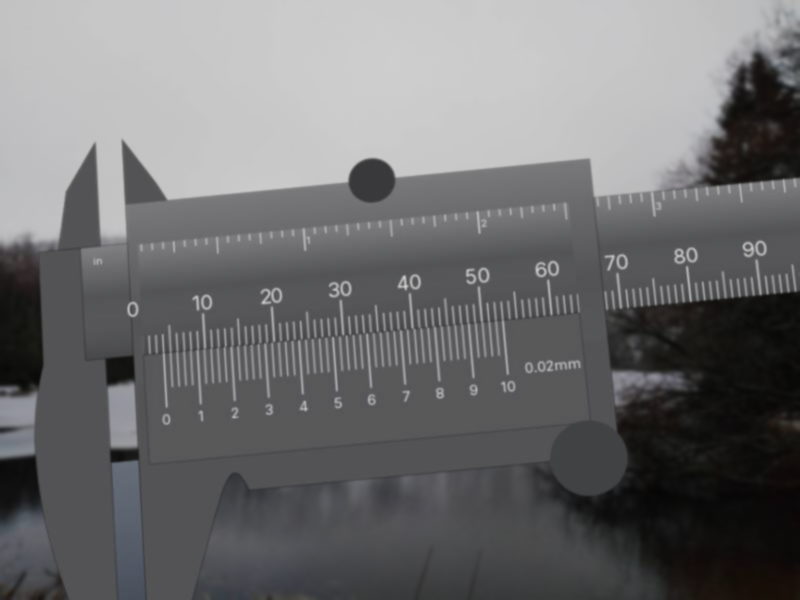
4.0; mm
